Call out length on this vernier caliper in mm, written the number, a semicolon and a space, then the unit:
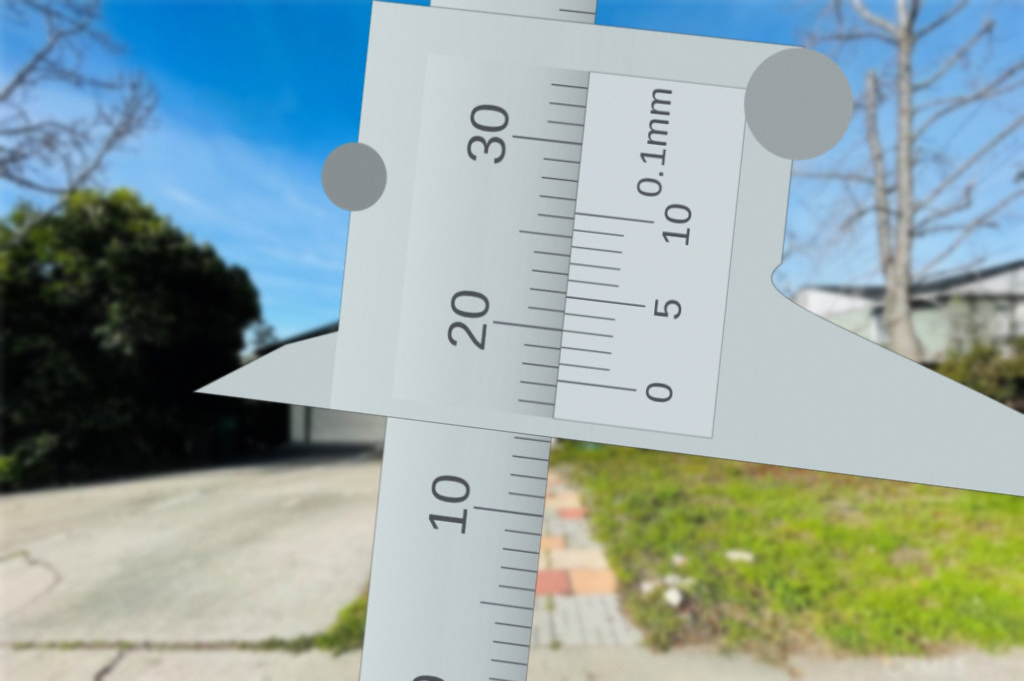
17.3; mm
